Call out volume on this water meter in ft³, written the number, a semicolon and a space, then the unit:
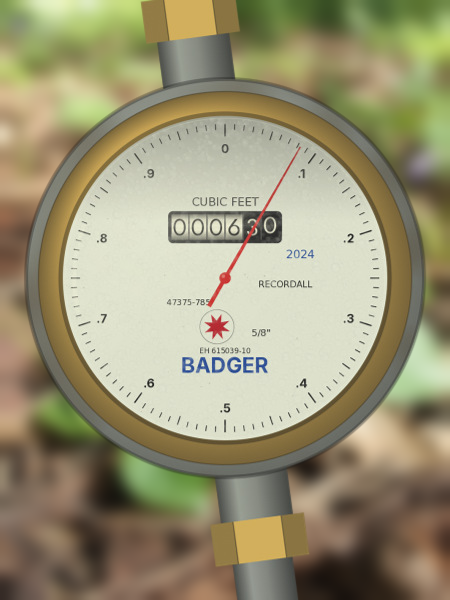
630.08; ft³
